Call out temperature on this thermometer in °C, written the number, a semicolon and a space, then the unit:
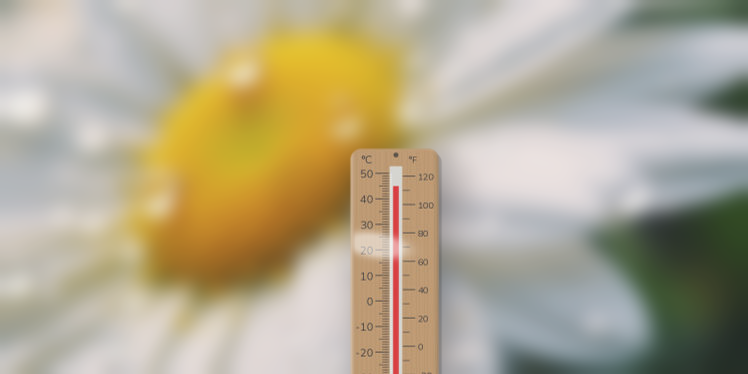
45; °C
